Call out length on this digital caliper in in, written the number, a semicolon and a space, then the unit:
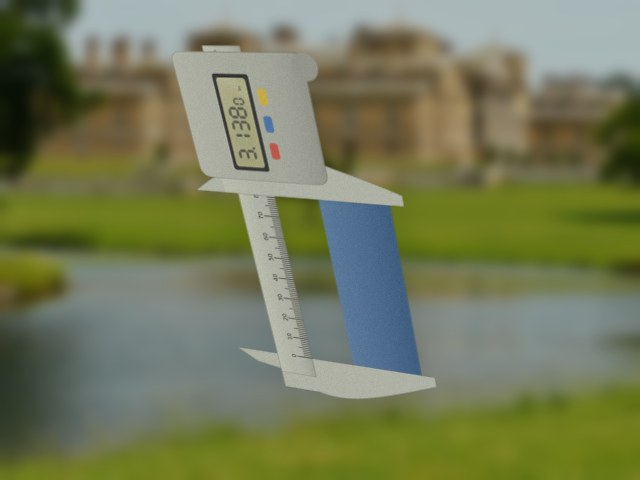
3.1380; in
